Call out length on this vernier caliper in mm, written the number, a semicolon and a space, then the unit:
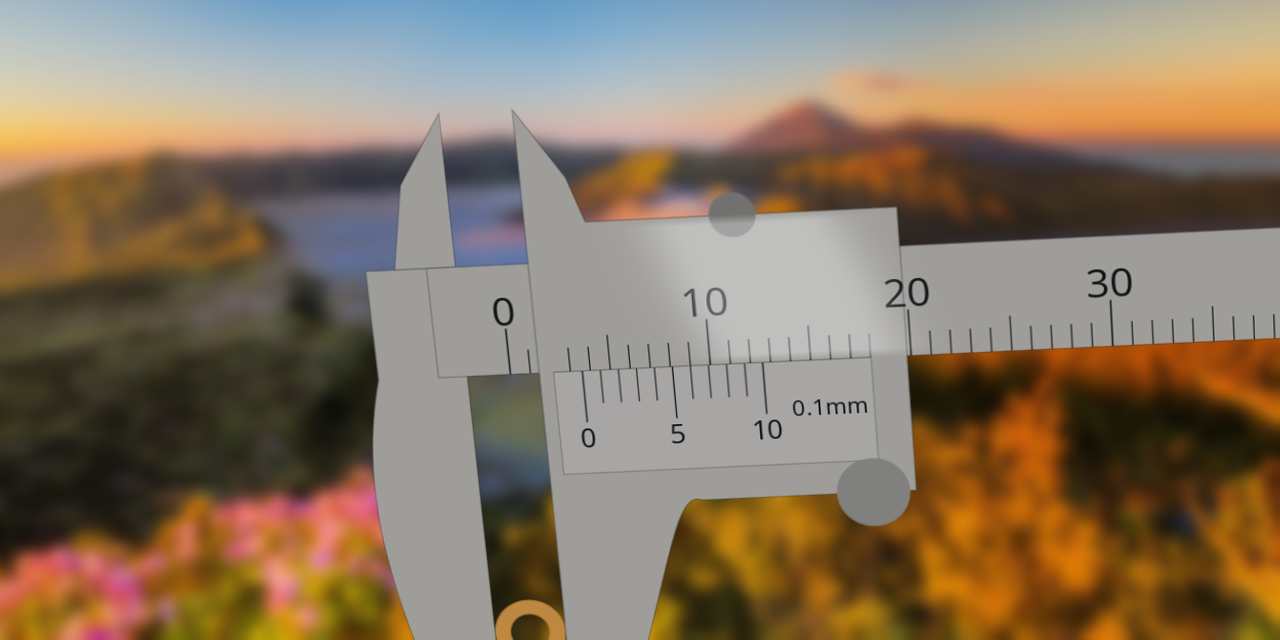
3.6; mm
